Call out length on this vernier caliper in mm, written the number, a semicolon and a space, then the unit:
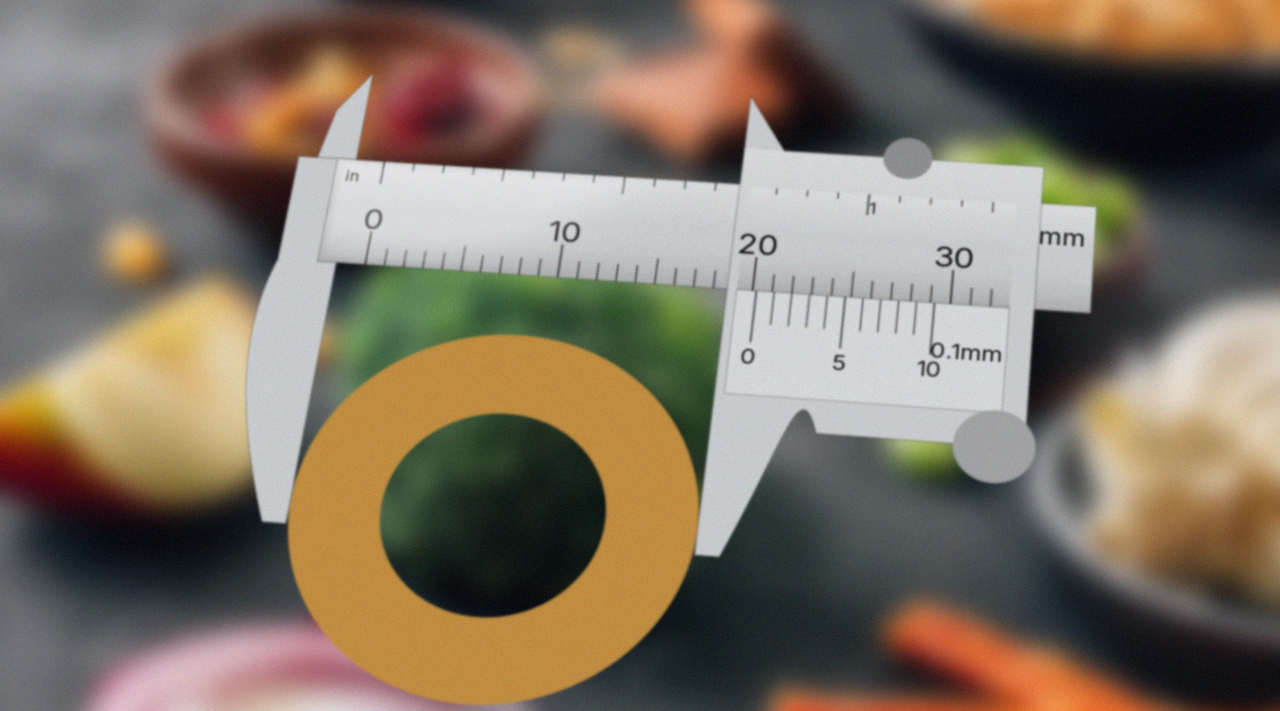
20.2; mm
